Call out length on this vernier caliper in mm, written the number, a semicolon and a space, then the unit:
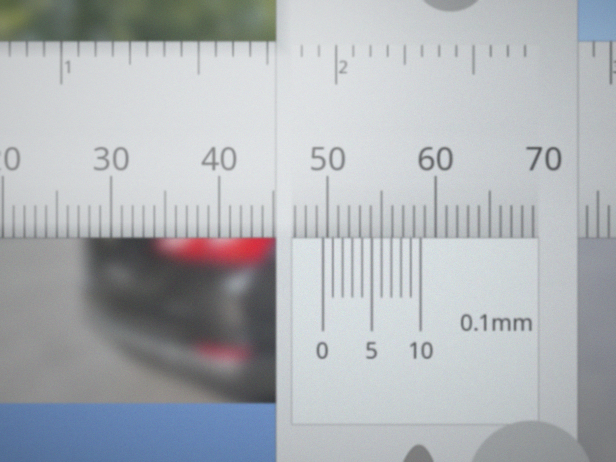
49.6; mm
